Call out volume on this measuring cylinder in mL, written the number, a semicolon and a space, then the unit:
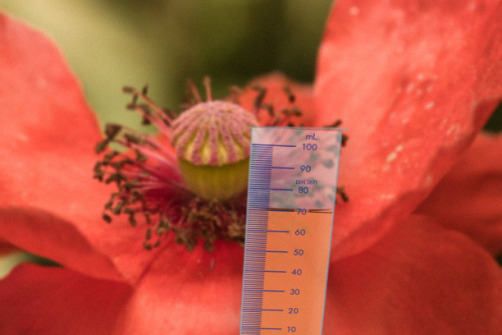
70; mL
